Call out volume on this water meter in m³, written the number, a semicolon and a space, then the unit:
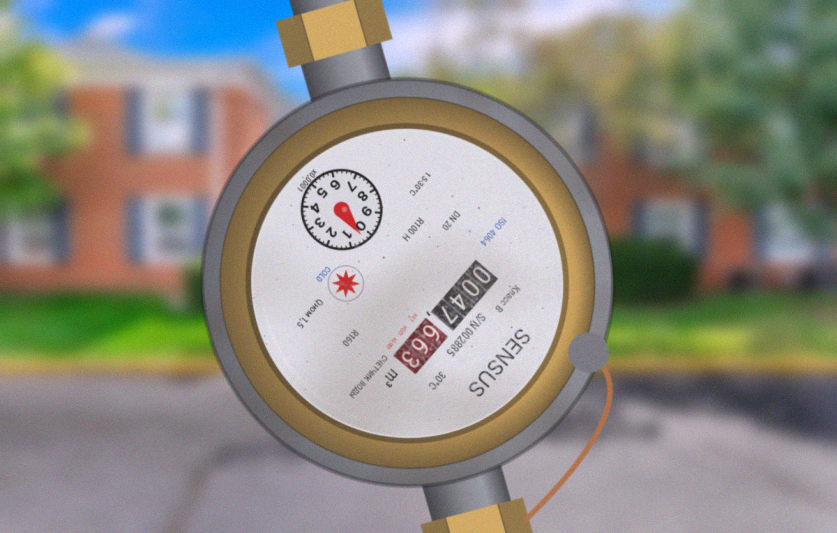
47.6630; m³
